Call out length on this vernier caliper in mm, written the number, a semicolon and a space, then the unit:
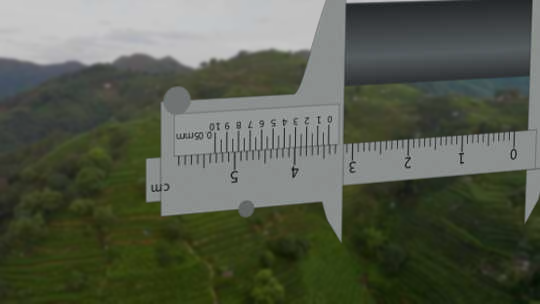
34.2; mm
